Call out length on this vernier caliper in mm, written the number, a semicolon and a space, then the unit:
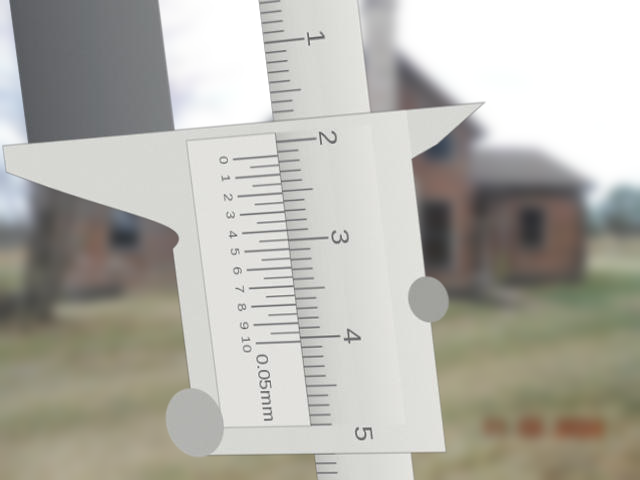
21.4; mm
